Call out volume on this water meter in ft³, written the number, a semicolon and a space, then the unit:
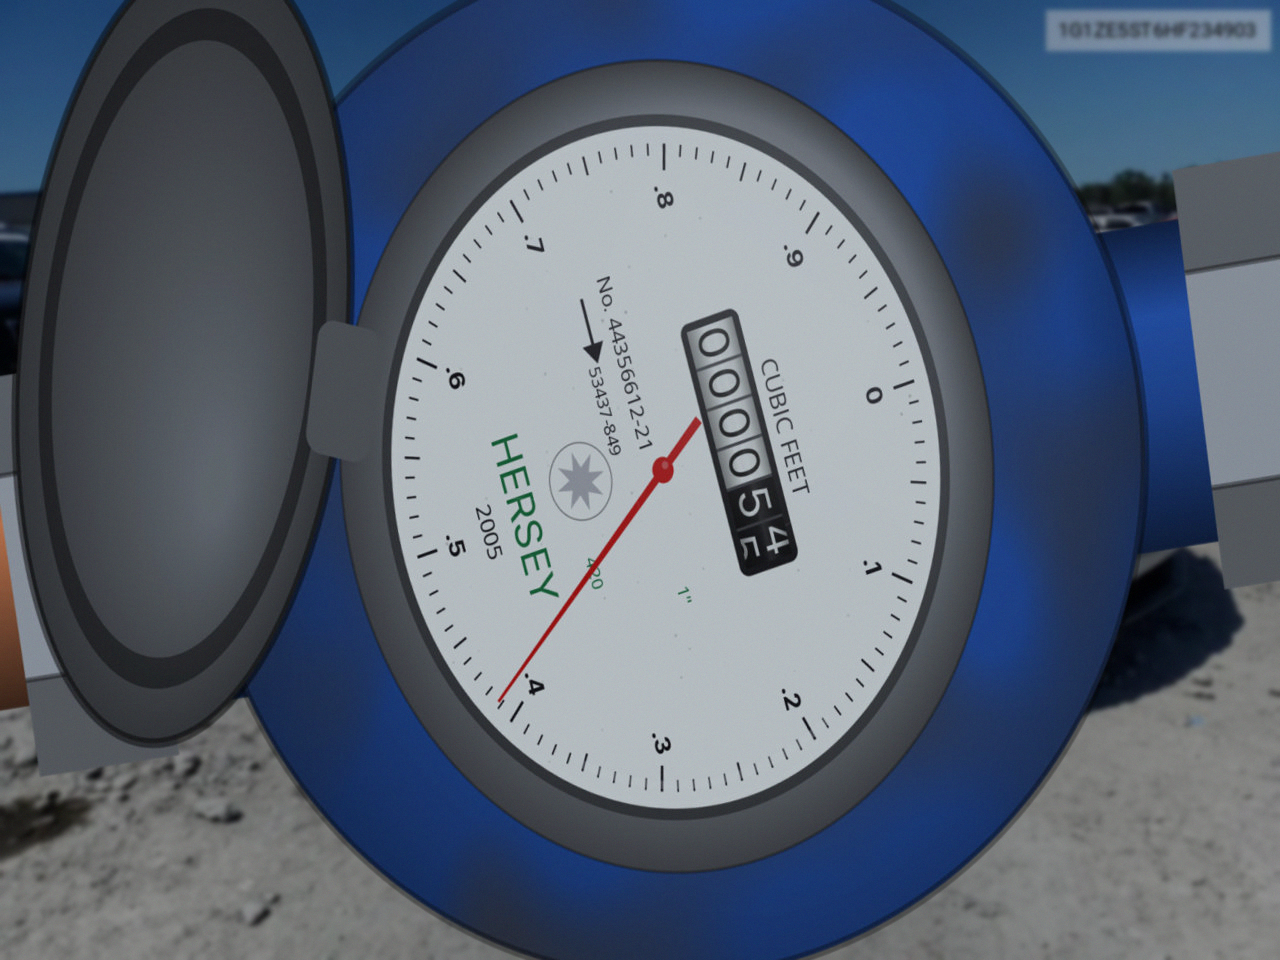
54.41; ft³
